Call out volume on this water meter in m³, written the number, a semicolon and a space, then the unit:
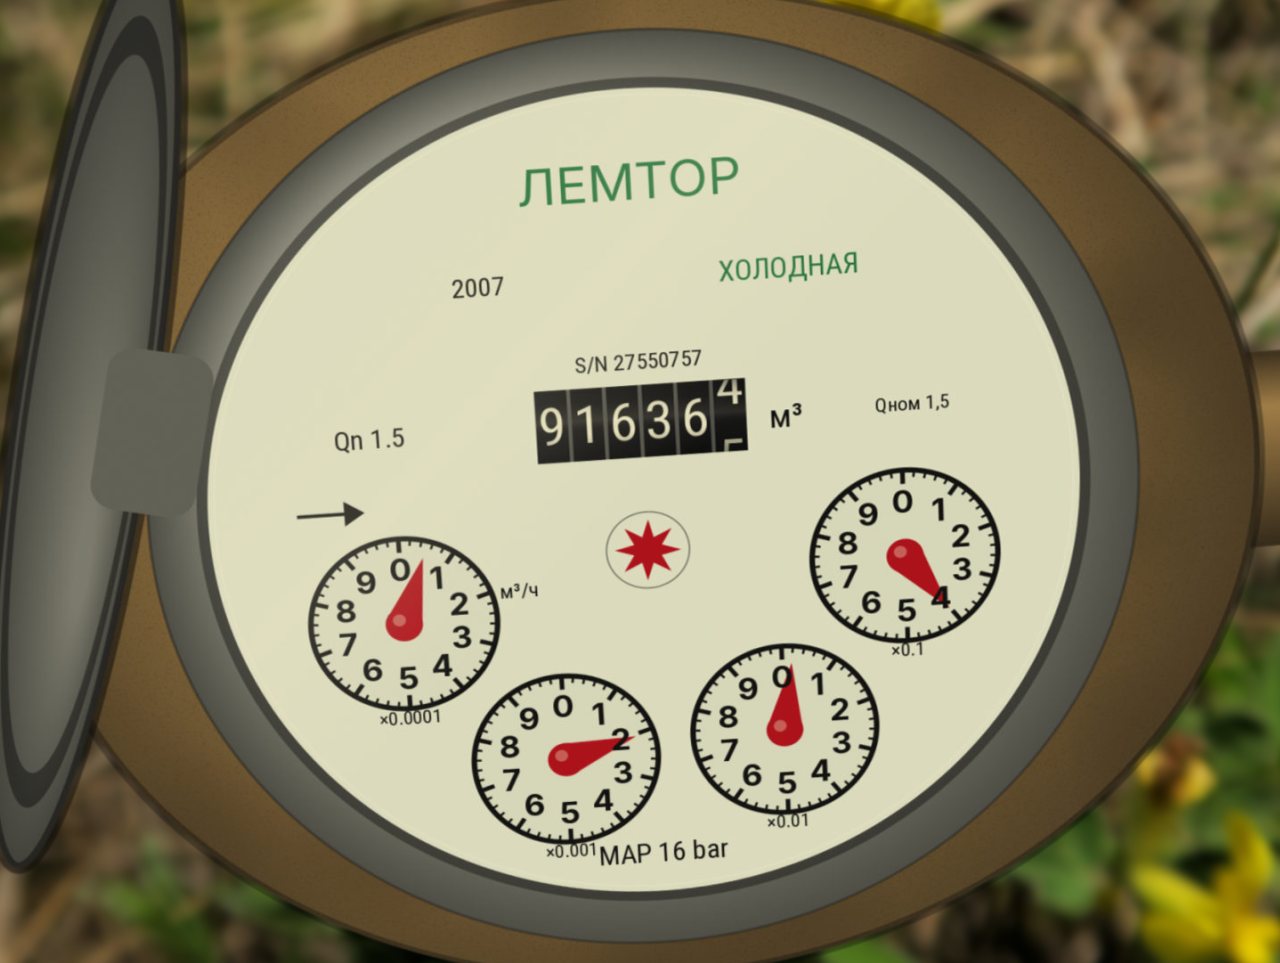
916364.4020; m³
